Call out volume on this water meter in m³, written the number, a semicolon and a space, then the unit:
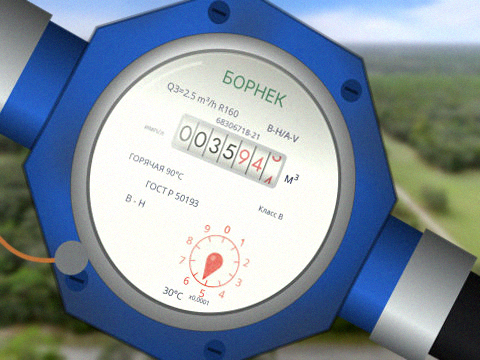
35.9435; m³
